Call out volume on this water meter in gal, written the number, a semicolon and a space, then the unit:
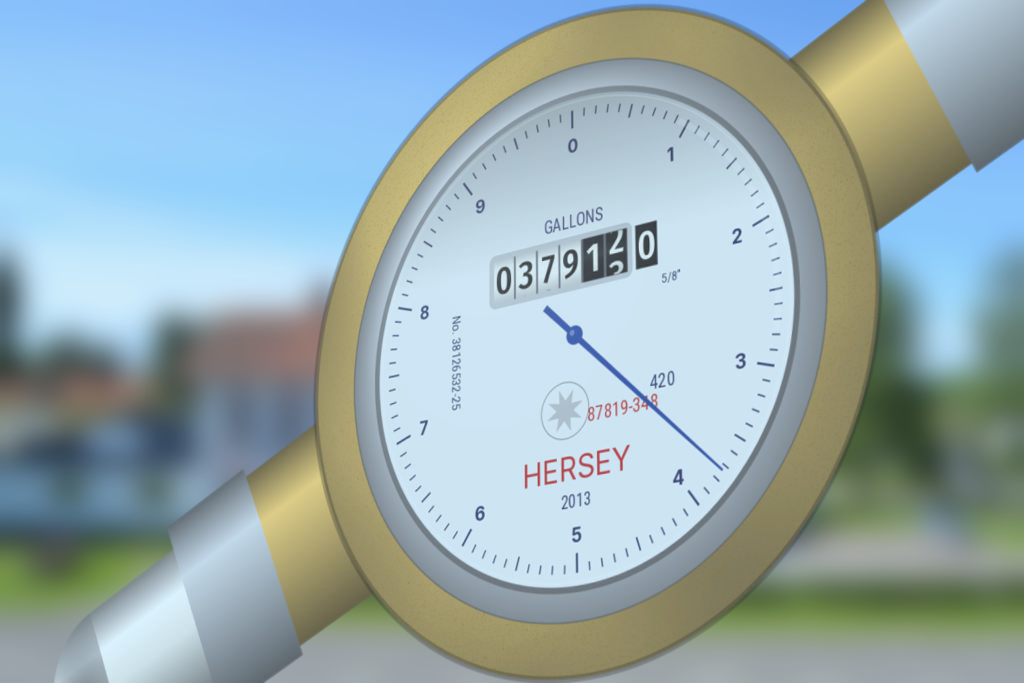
379123.7; gal
